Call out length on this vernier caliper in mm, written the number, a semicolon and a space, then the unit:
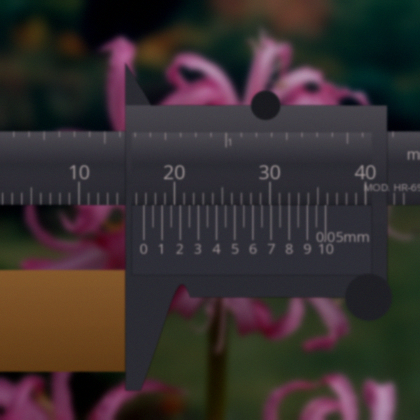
16.8; mm
